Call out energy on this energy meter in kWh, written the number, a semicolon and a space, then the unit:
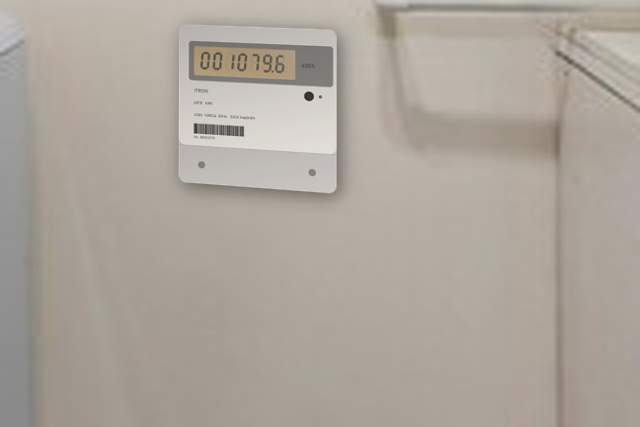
1079.6; kWh
